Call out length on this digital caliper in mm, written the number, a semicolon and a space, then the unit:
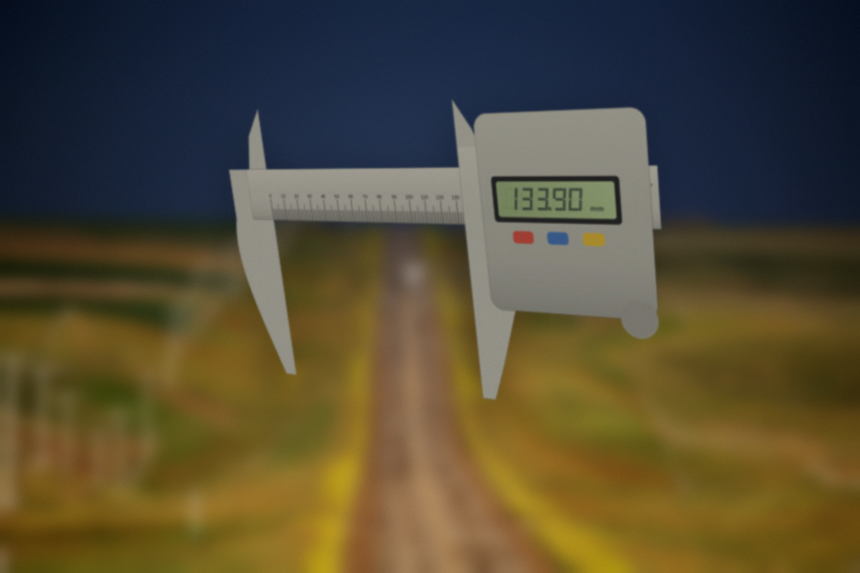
133.90; mm
